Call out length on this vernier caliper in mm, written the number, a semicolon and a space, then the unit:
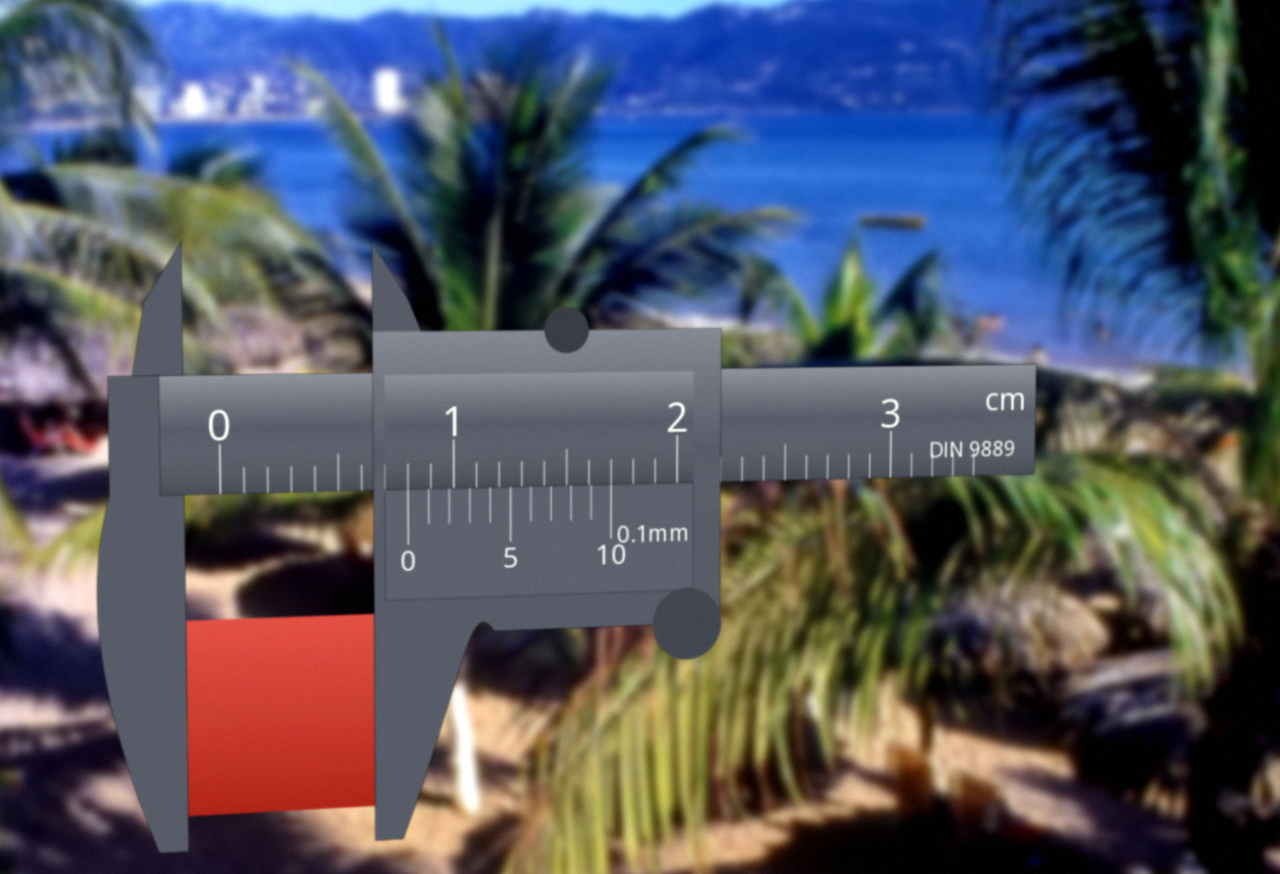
8.0; mm
